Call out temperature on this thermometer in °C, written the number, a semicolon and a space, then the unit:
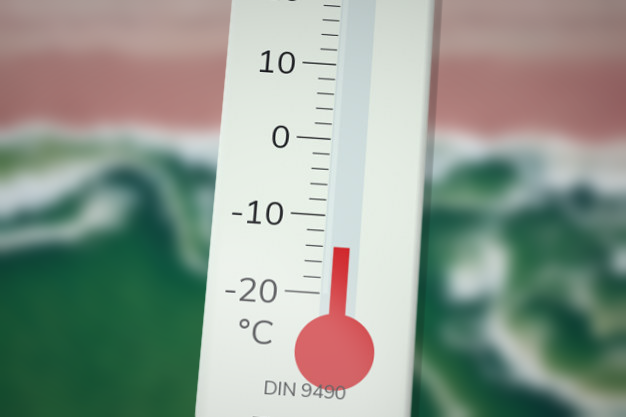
-14; °C
